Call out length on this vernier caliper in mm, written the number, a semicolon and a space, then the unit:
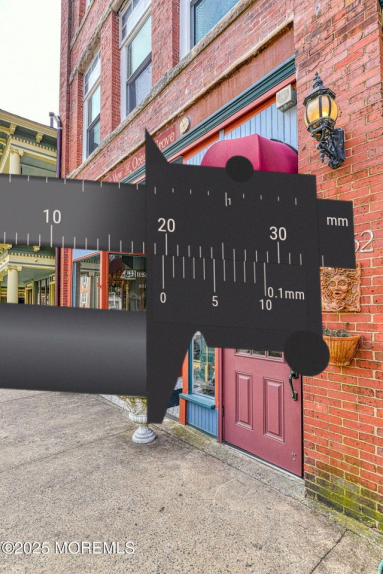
19.7; mm
